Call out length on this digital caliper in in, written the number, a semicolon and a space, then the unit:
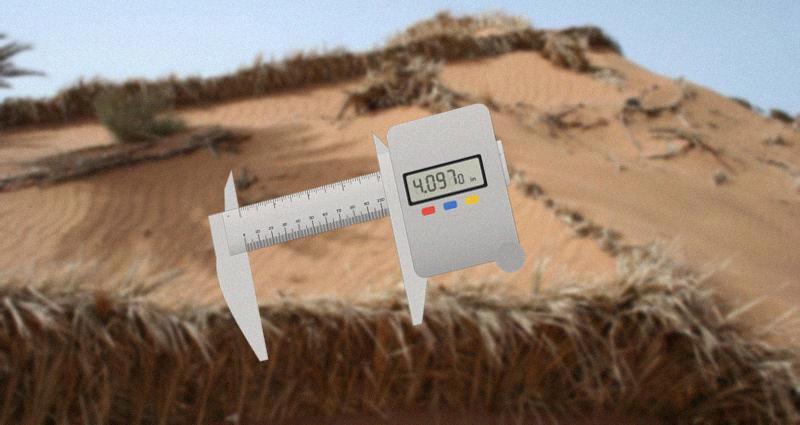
4.0970; in
